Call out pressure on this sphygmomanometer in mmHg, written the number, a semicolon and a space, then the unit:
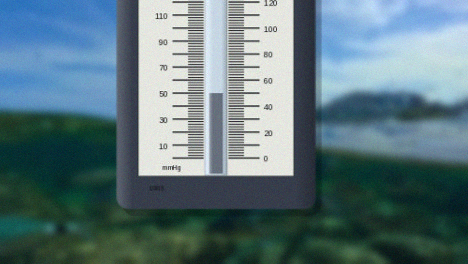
50; mmHg
